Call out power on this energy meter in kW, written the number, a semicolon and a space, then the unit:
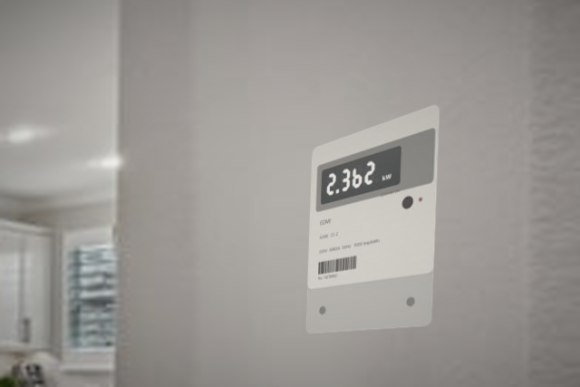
2.362; kW
